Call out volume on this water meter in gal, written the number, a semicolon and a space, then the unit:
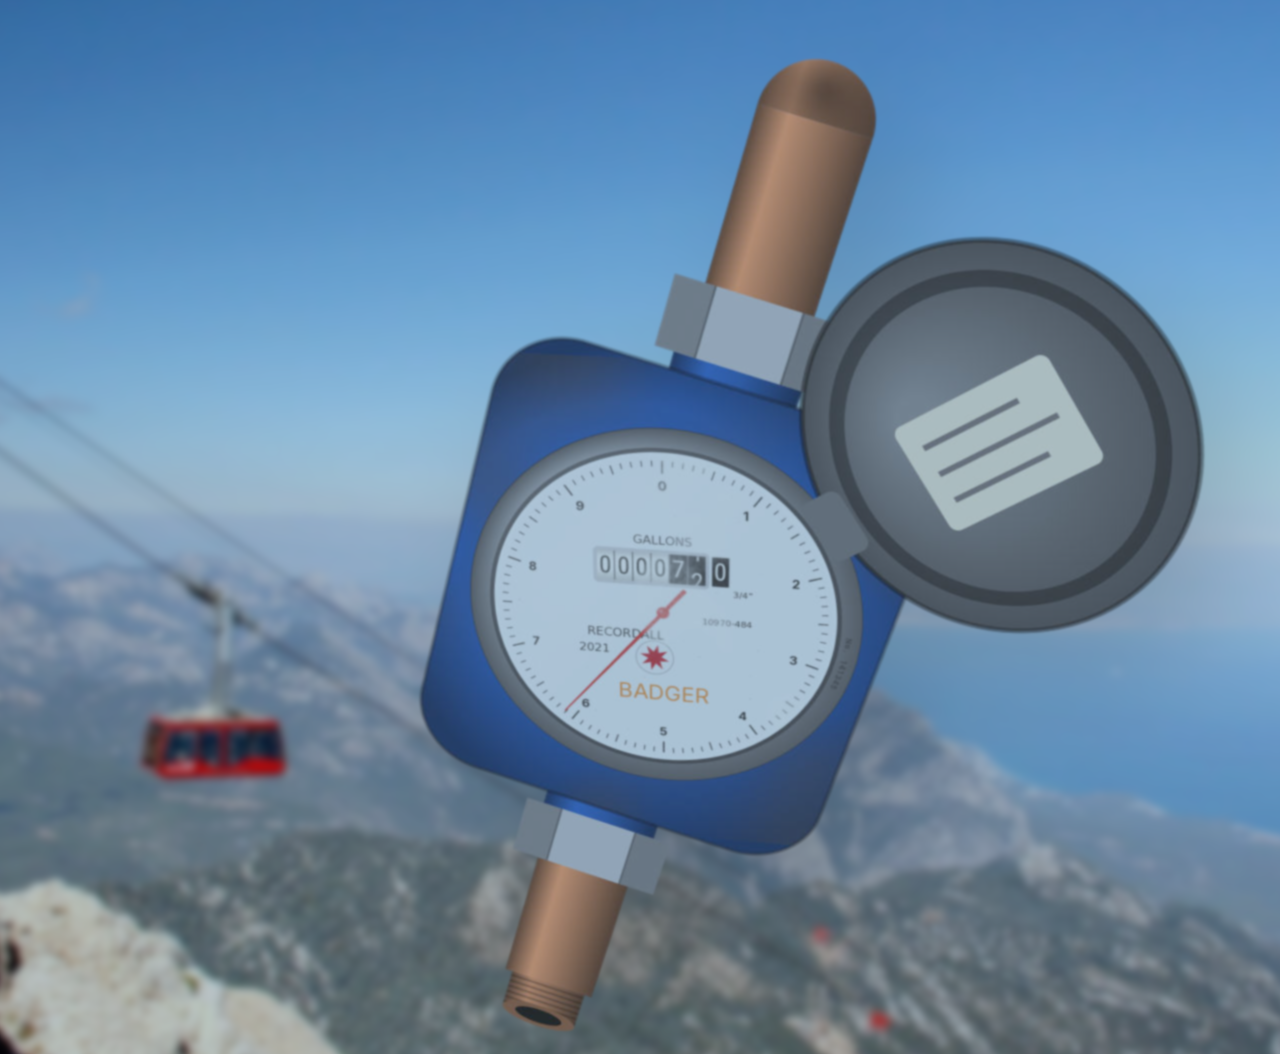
716.1; gal
